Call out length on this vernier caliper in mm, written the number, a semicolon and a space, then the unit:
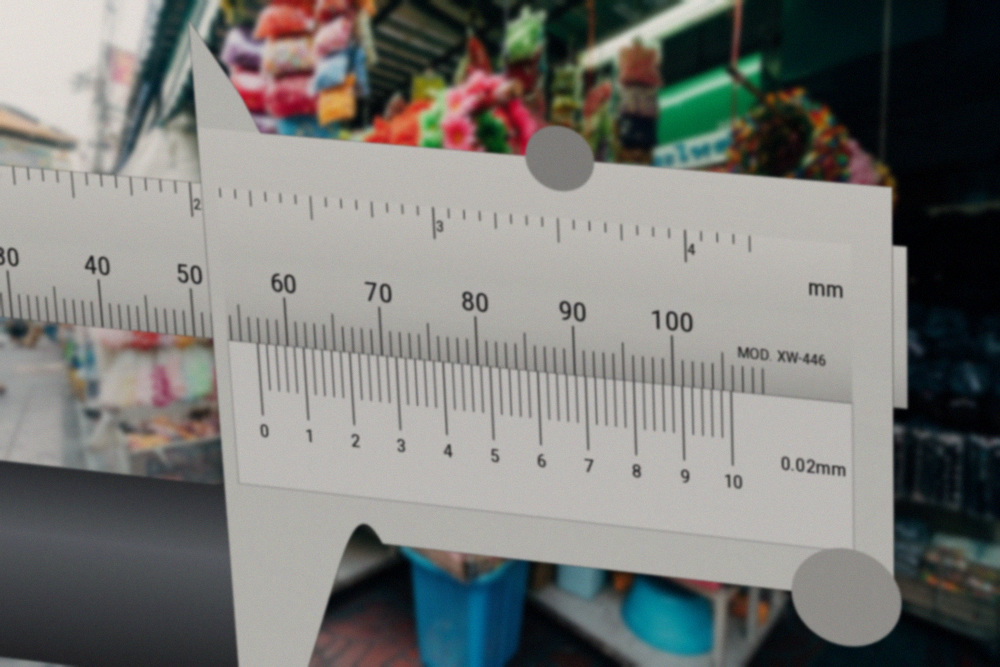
56.8; mm
